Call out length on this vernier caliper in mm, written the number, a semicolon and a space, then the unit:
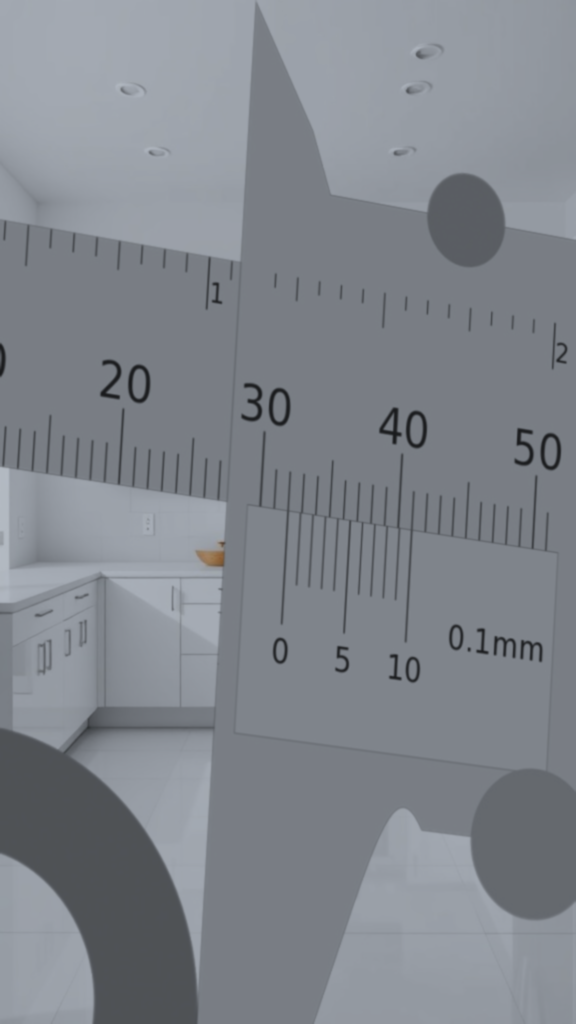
32.0; mm
